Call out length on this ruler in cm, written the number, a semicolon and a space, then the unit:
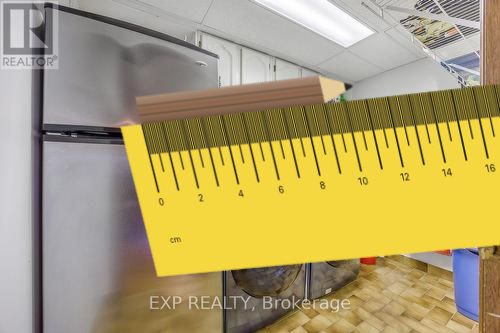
10.5; cm
